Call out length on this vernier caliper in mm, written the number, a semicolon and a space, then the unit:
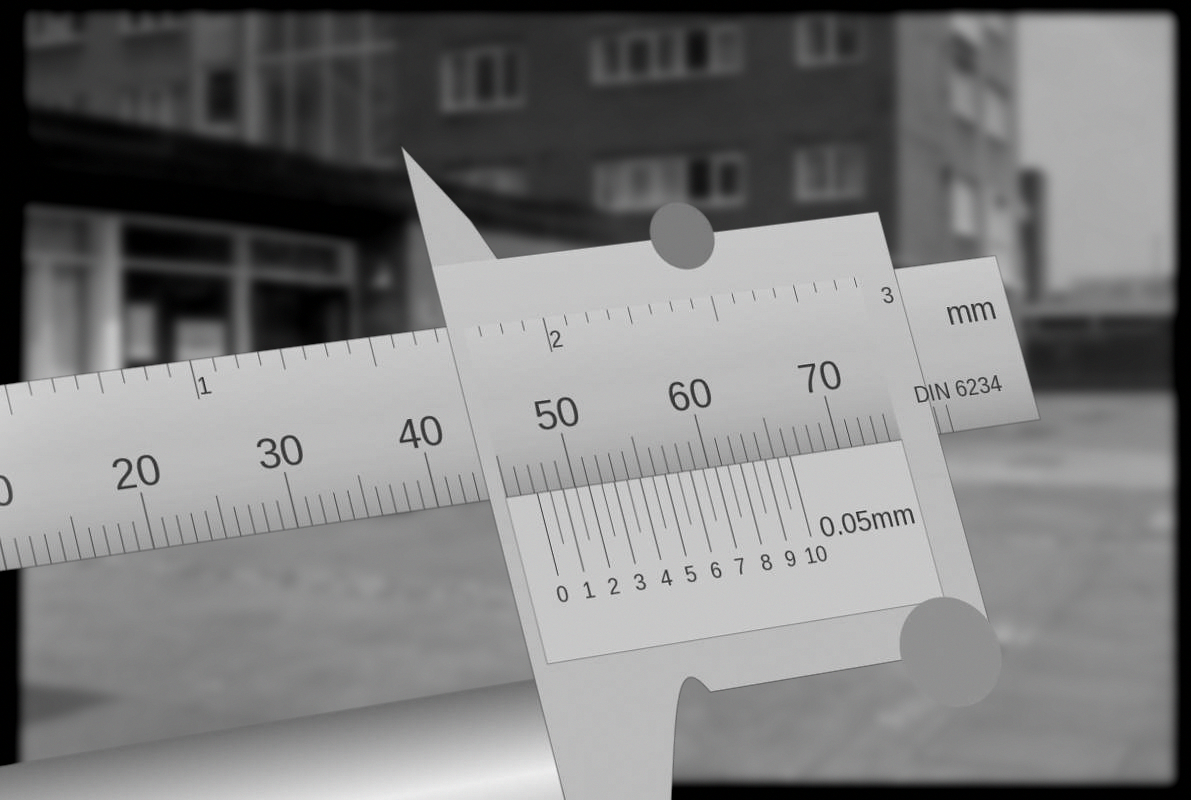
47.2; mm
